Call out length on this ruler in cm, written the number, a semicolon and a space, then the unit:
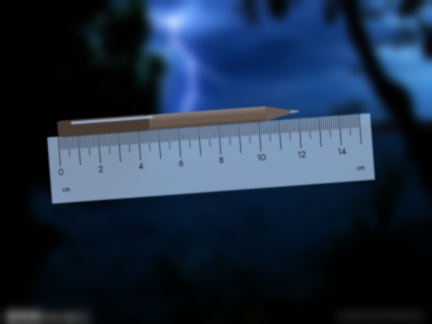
12; cm
